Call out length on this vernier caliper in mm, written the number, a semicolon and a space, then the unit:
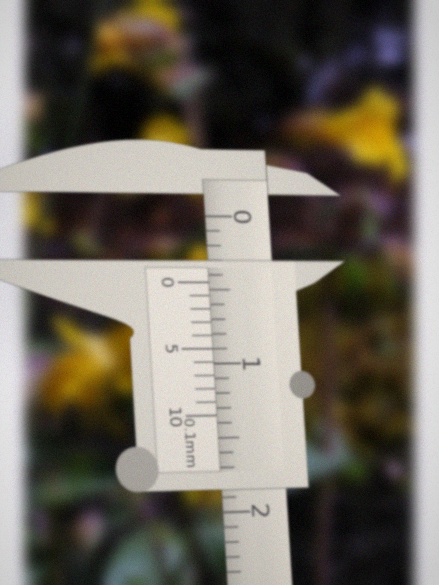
4.5; mm
